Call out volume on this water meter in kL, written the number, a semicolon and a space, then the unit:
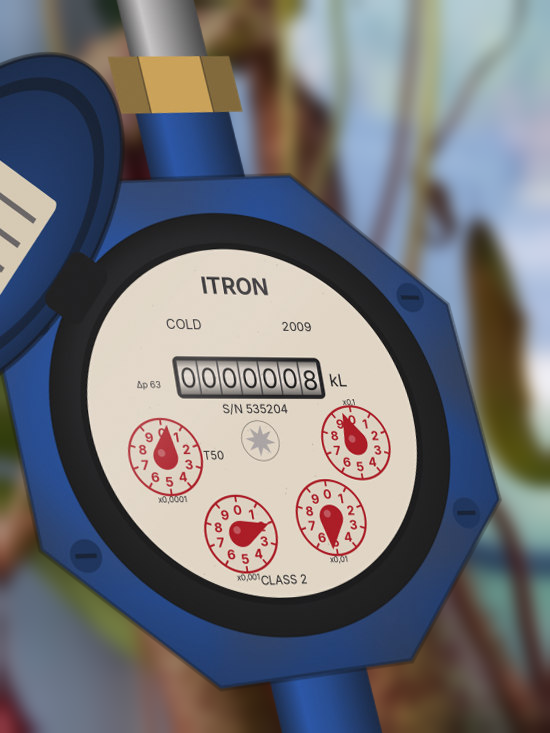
7.9520; kL
